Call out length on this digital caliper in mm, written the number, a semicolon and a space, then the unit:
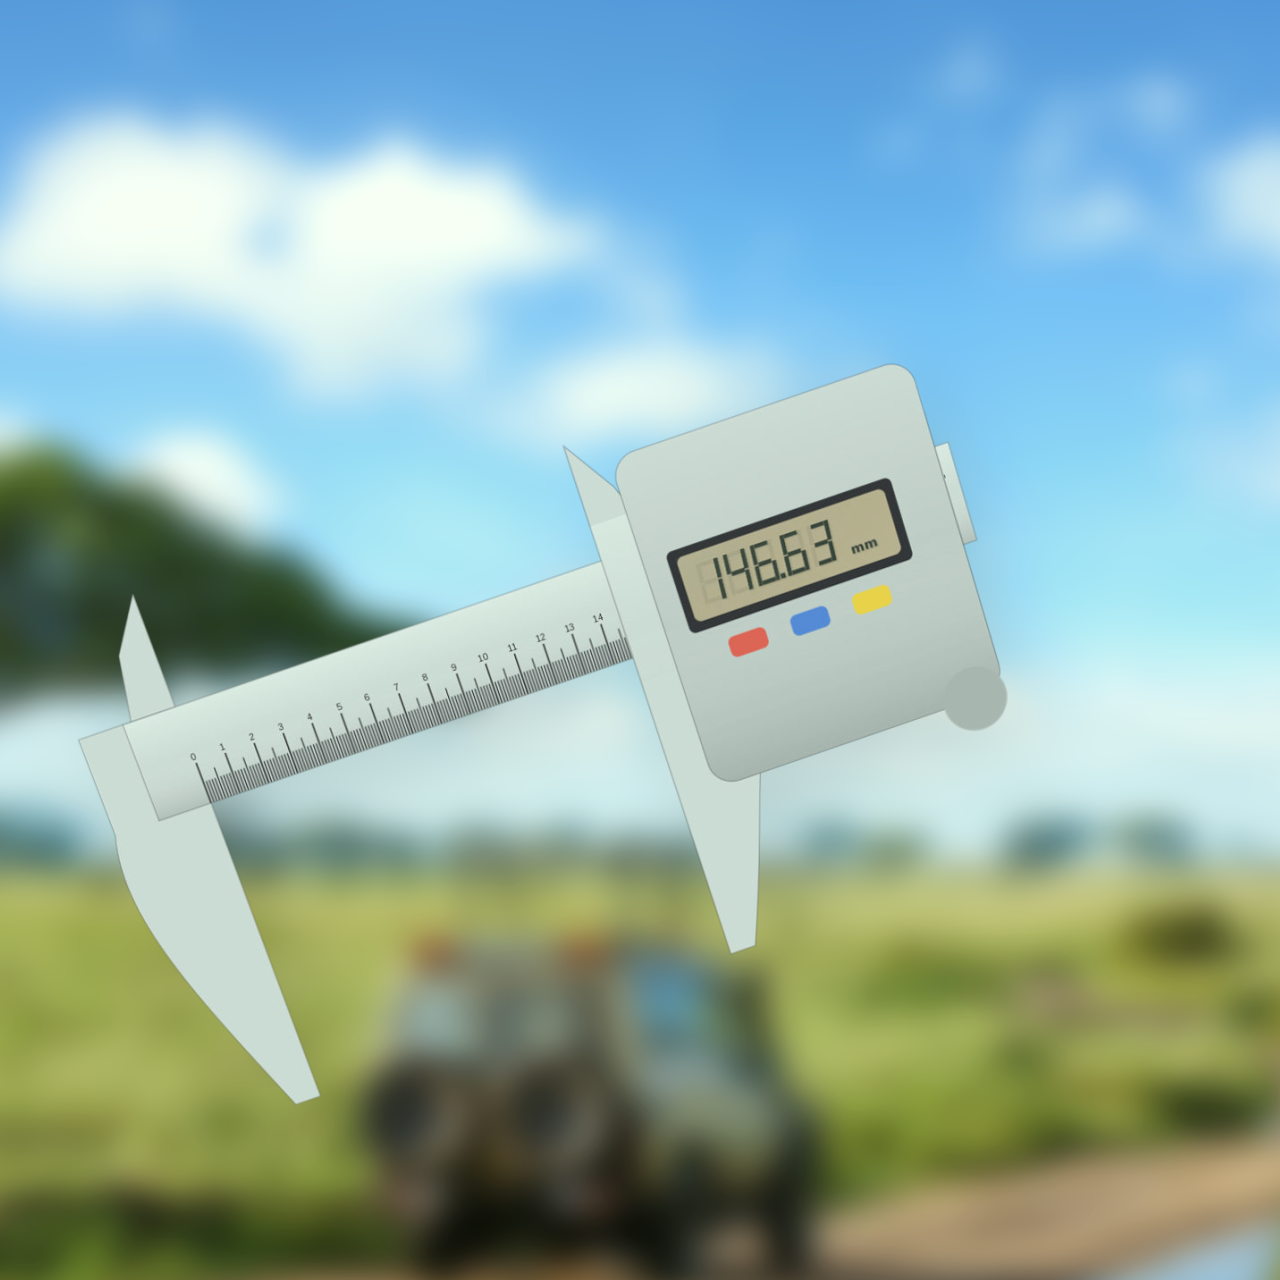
146.63; mm
